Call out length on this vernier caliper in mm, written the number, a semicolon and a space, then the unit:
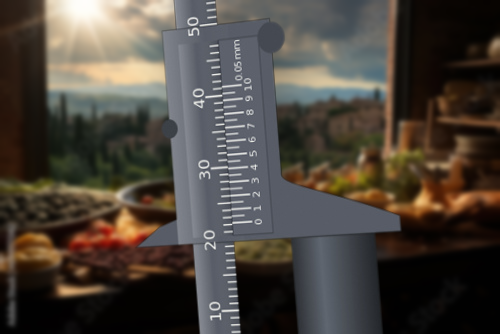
22.2; mm
